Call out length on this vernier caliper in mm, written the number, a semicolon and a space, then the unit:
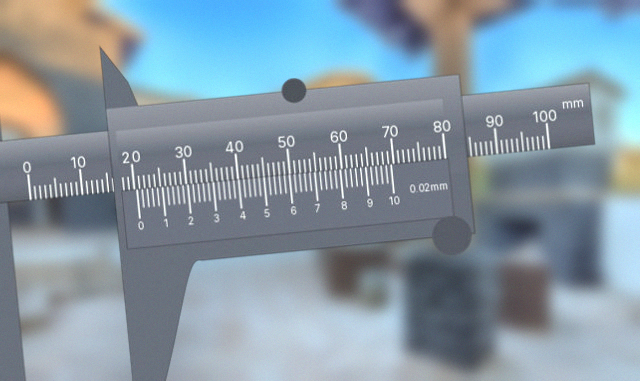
20.5; mm
